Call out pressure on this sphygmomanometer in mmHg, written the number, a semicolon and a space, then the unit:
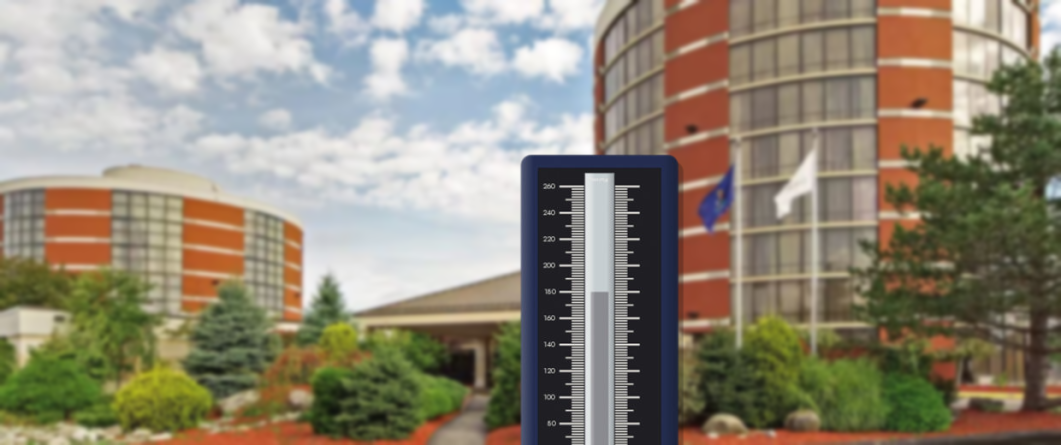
180; mmHg
